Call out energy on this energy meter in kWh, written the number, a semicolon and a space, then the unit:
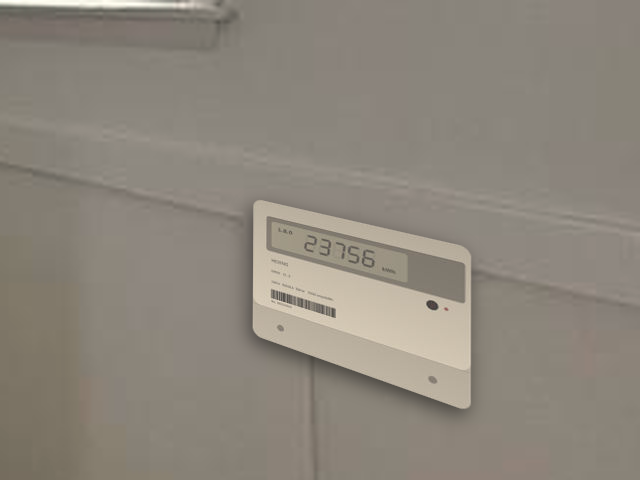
23756; kWh
